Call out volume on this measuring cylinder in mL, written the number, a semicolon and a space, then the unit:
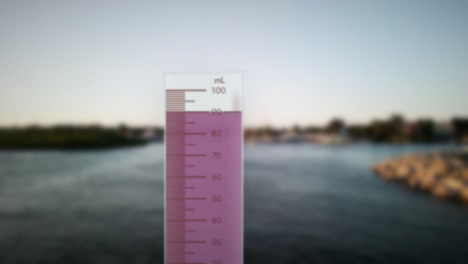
90; mL
